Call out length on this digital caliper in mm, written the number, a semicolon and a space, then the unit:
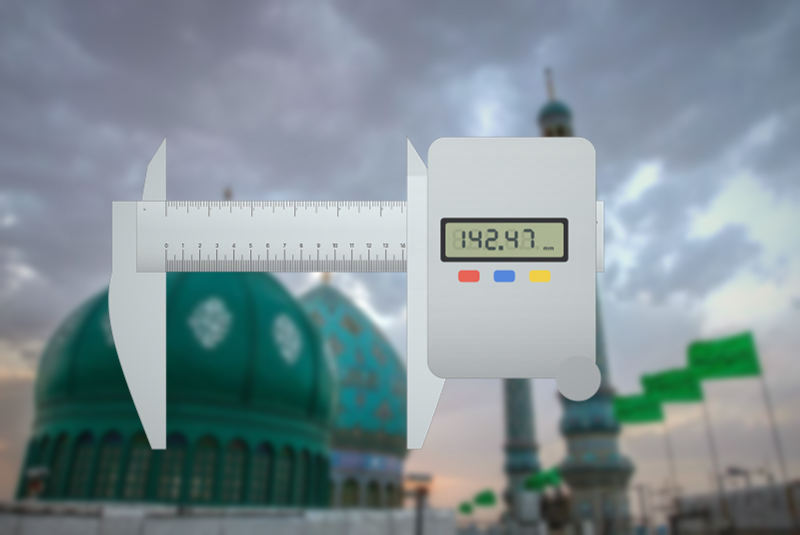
142.47; mm
